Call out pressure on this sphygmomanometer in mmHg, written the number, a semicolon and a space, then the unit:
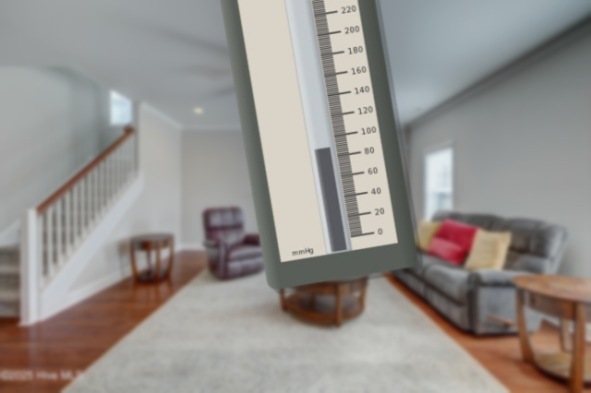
90; mmHg
